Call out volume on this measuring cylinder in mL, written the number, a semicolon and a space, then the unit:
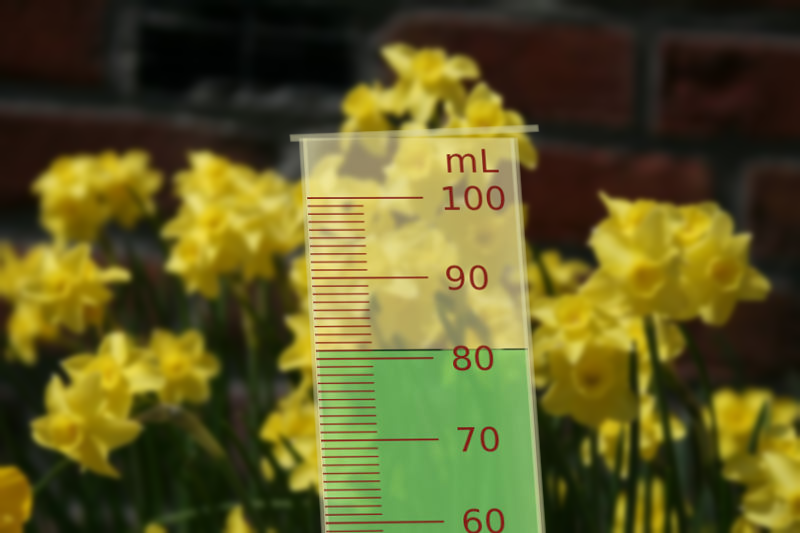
81; mL
